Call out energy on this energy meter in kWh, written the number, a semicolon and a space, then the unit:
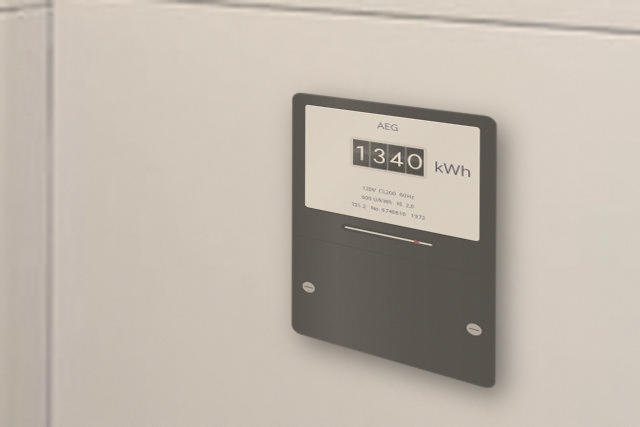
1340; kWh
